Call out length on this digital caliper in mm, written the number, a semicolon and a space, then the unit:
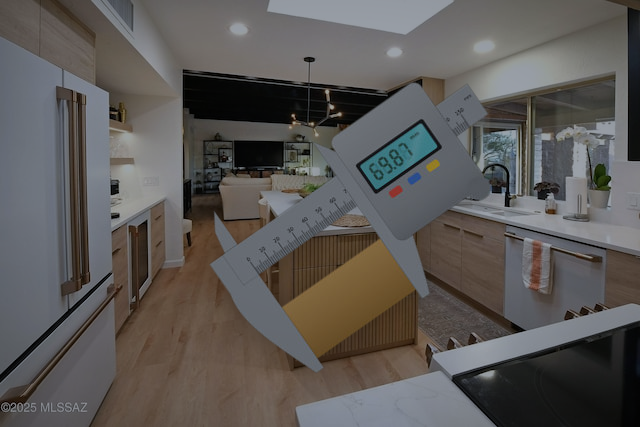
69.87; mm
